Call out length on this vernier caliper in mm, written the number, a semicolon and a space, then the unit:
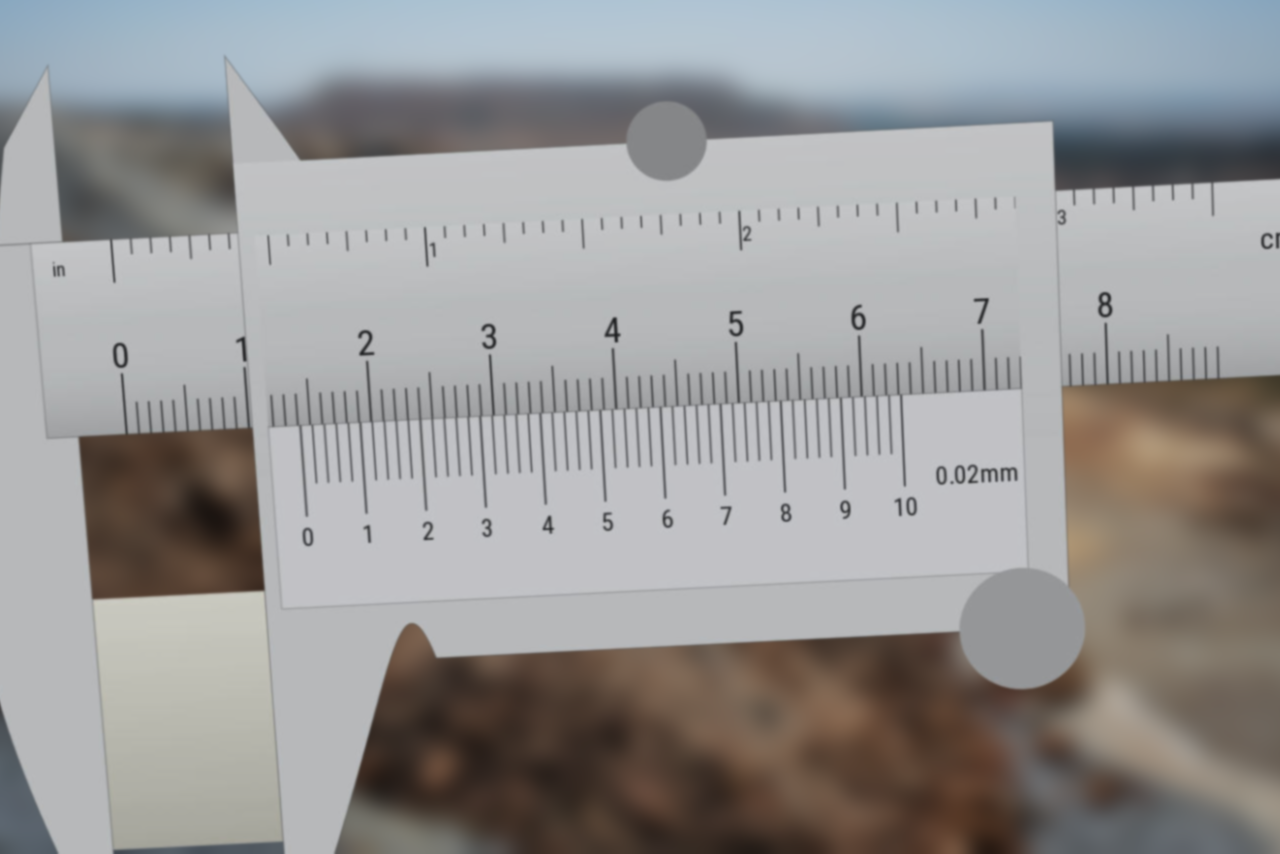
14.2; mm
